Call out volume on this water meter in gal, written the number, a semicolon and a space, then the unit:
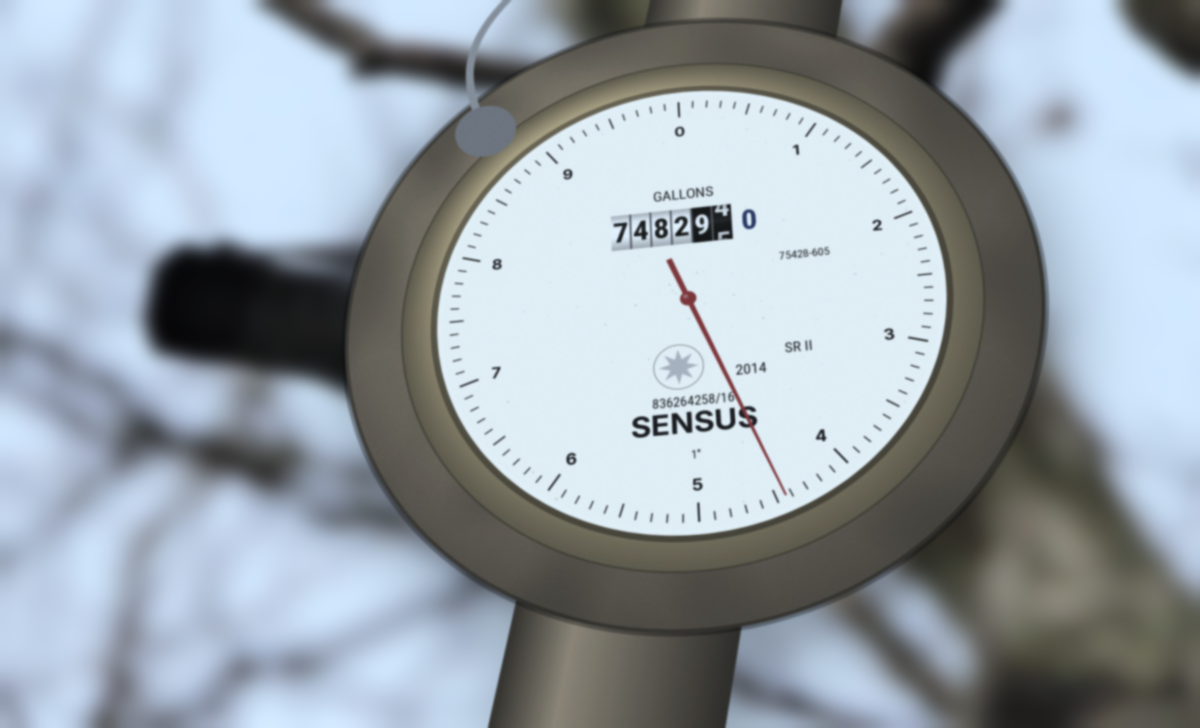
7482944.4; gal
